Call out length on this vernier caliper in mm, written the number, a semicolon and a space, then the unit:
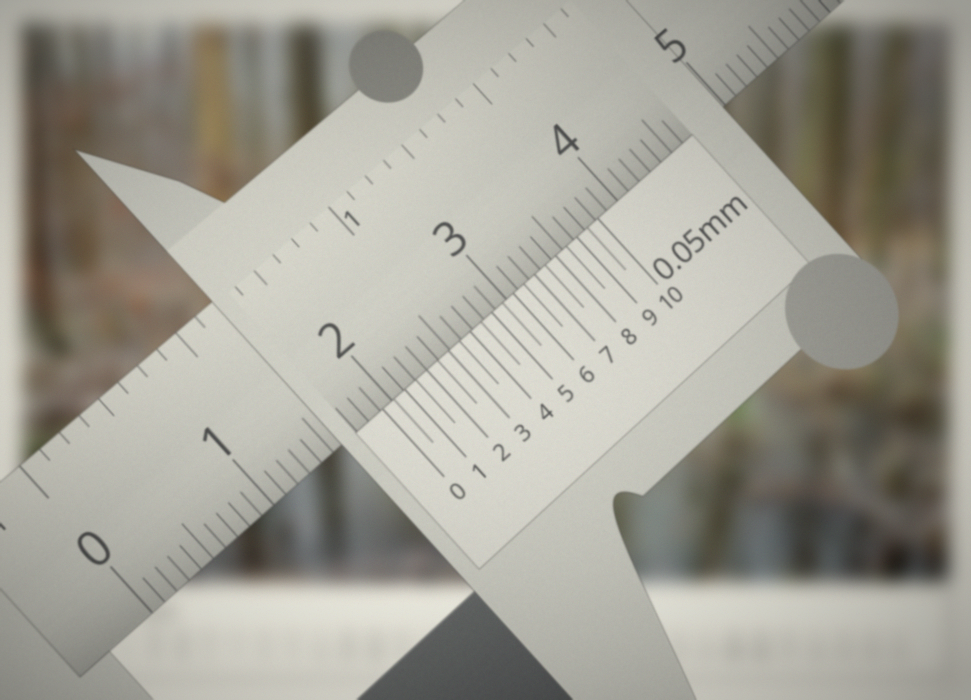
19.2; mm
